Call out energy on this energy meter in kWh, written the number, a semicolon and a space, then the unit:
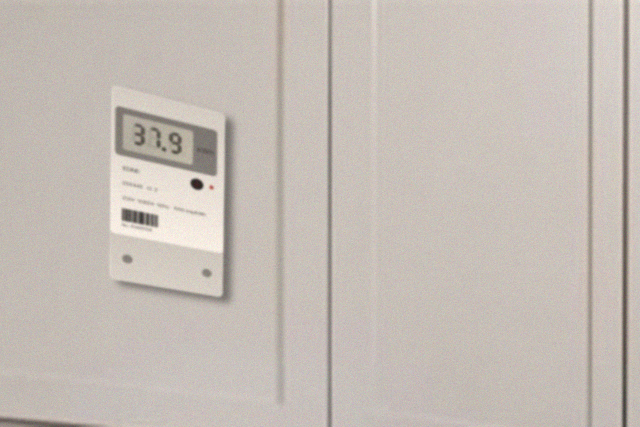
37.9; kWh
